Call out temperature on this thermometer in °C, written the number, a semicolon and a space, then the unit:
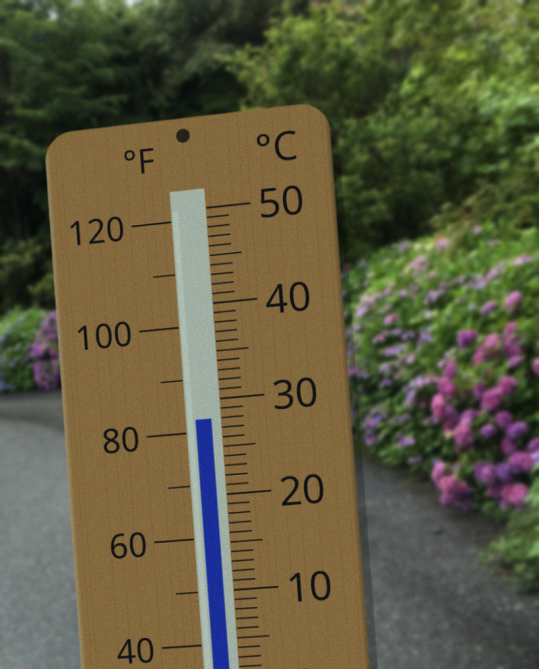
28; °C
